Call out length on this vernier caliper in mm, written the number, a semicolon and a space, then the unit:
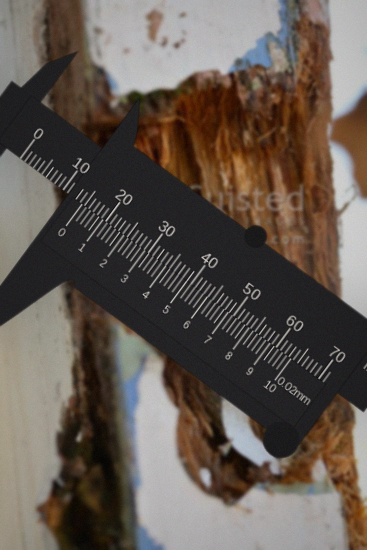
14.5; mm
